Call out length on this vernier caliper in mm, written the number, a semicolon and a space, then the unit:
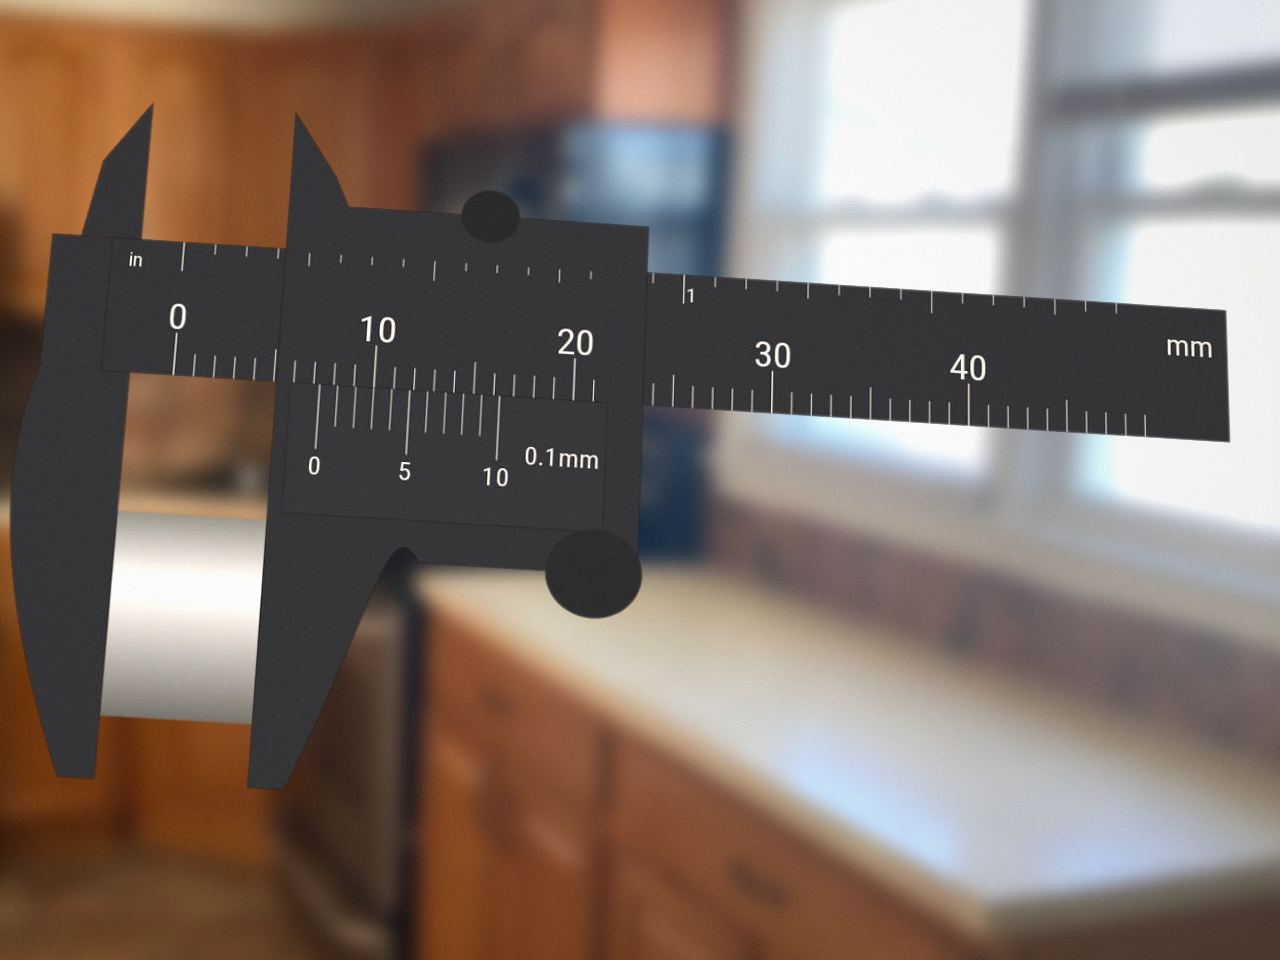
7.3; mm
